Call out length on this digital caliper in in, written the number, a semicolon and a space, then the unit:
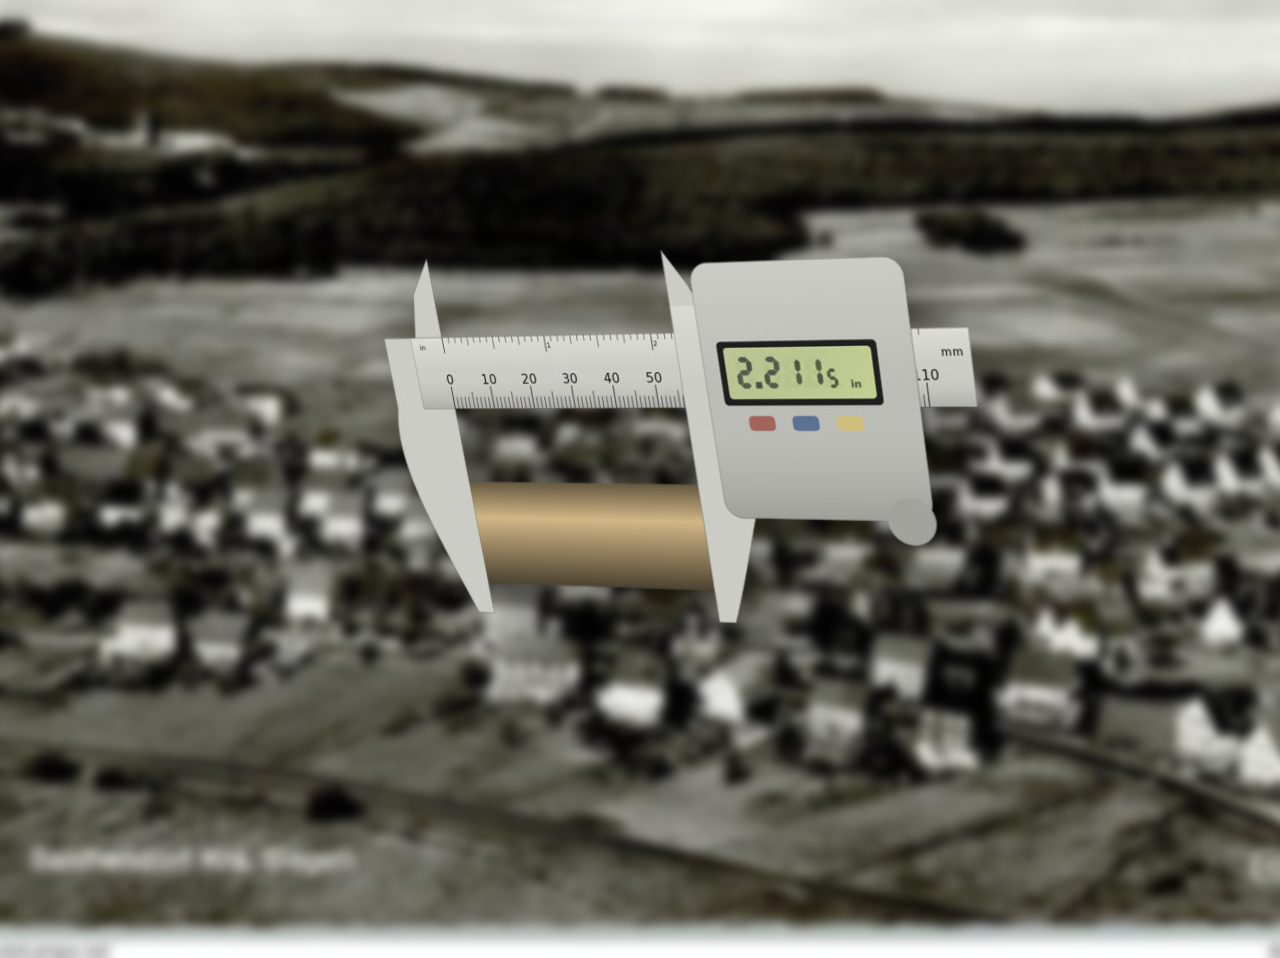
2.2115; in
